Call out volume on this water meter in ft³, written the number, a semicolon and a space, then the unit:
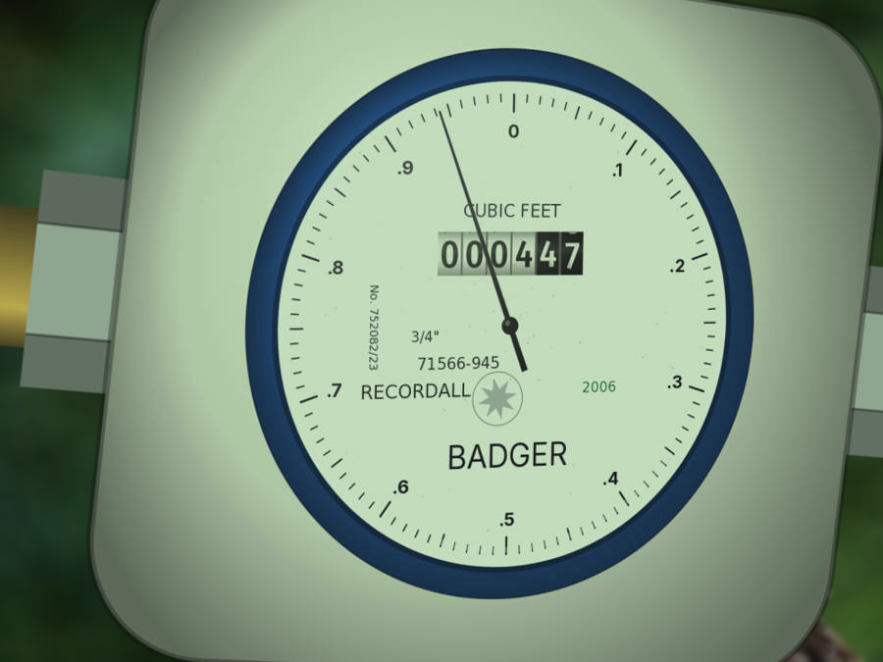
446.94; ft³
